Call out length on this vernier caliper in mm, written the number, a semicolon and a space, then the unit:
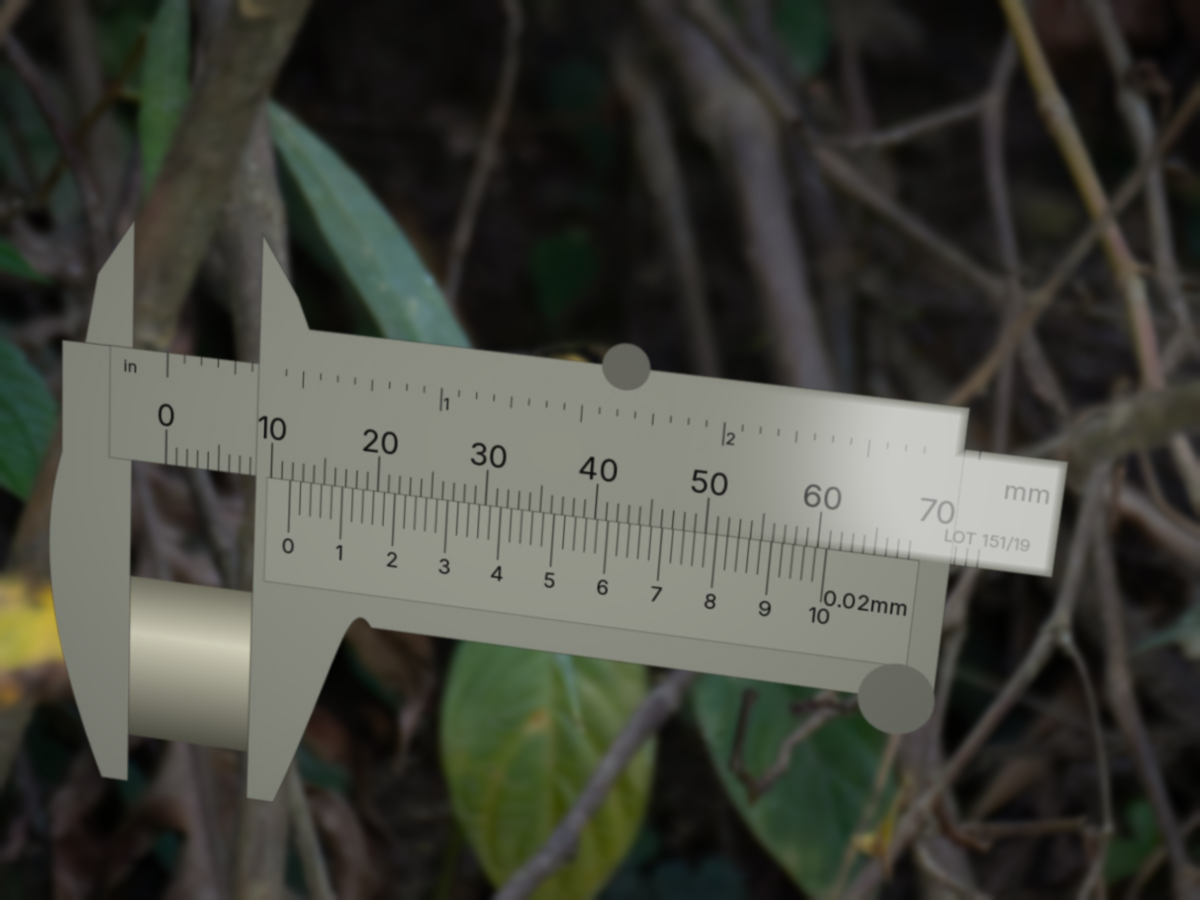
11.8; mm
